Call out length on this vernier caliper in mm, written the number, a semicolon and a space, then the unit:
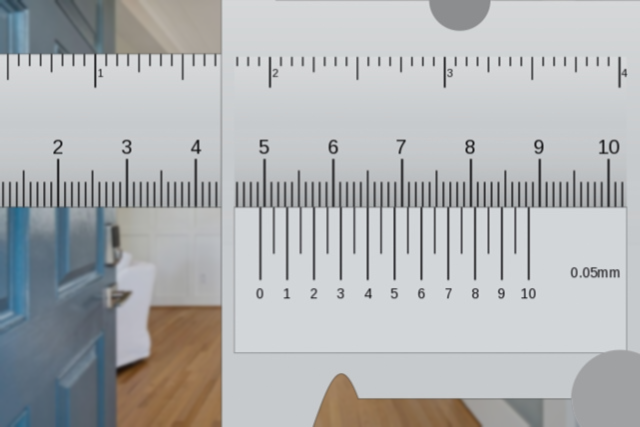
49.4; mm
